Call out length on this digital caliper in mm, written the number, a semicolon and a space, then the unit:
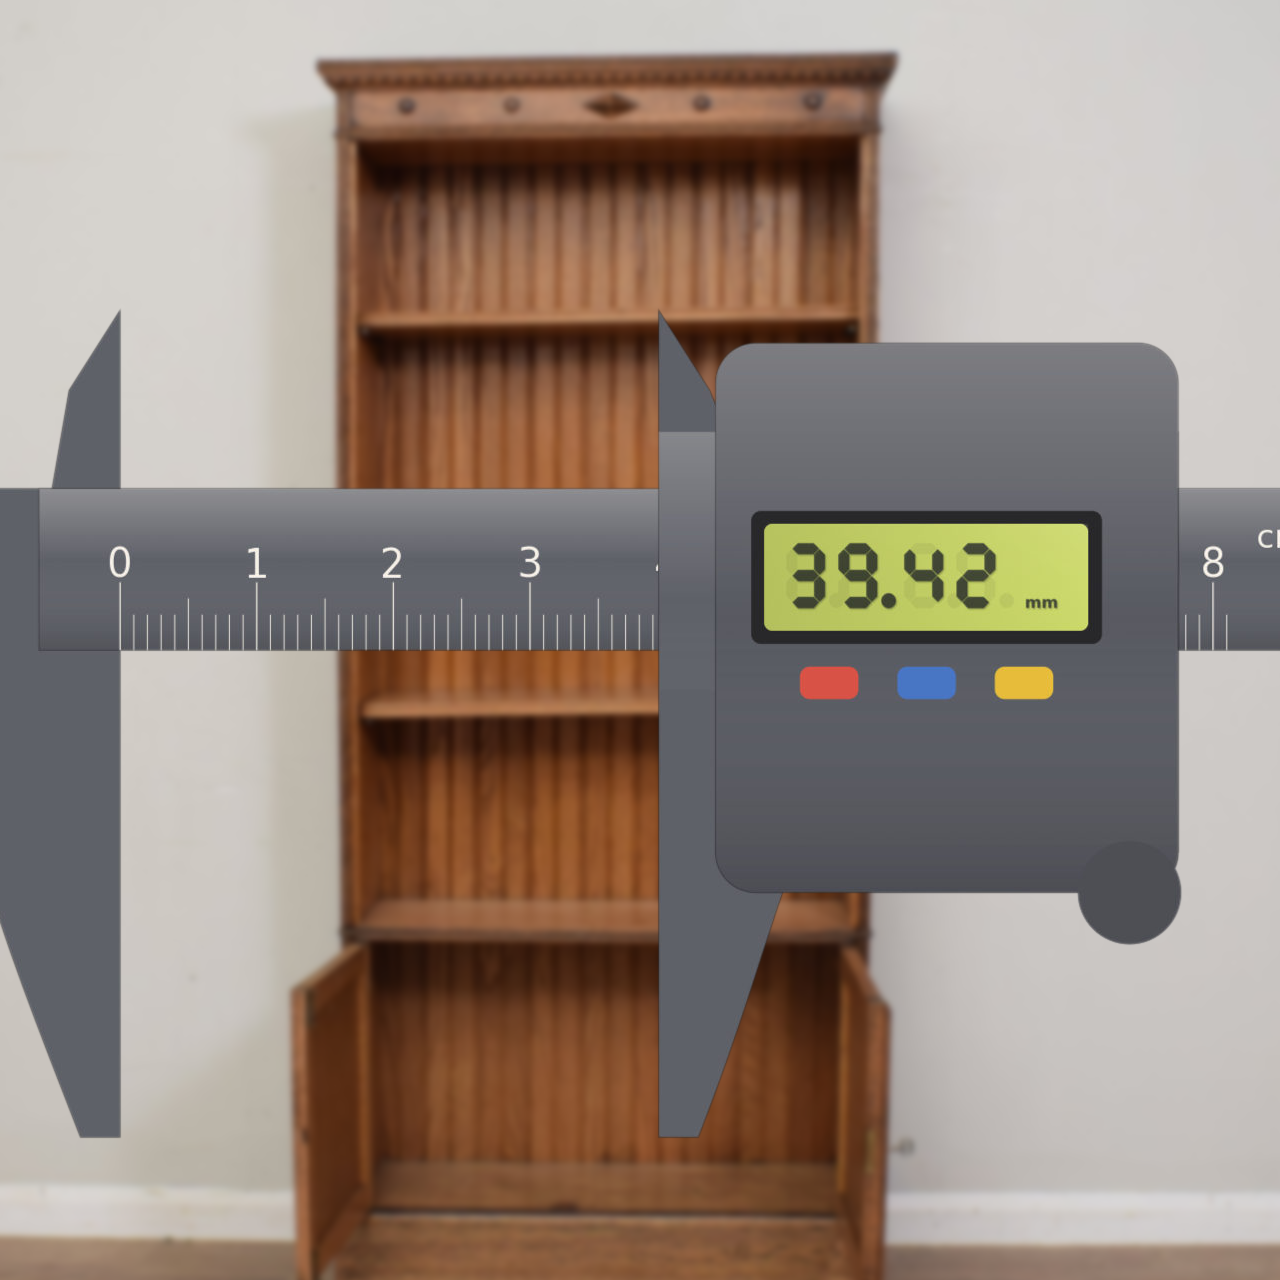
39.42; mm
